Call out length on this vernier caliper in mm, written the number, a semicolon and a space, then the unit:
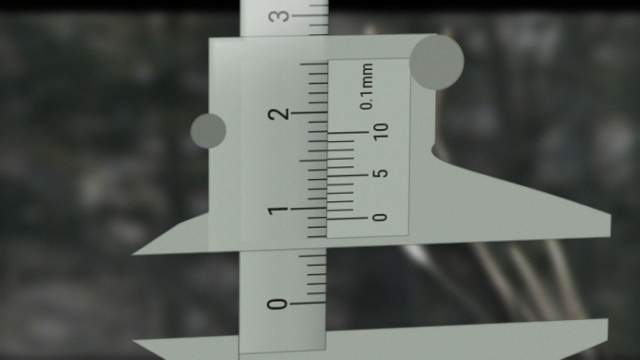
8.8; mm
